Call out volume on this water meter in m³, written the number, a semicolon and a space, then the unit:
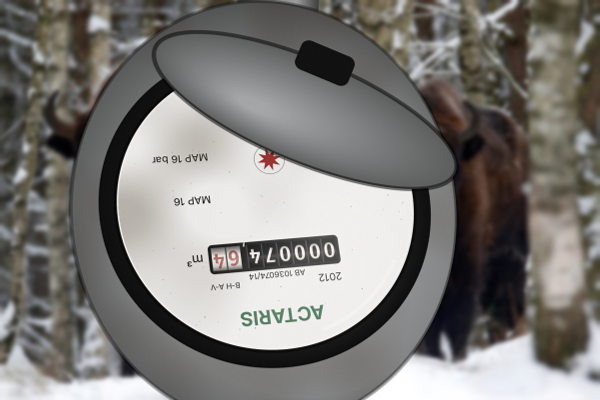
74.64; m³
